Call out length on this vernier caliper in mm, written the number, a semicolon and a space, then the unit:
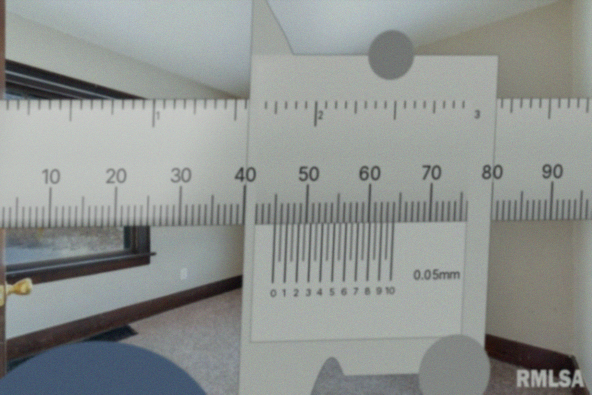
45.0; mm
